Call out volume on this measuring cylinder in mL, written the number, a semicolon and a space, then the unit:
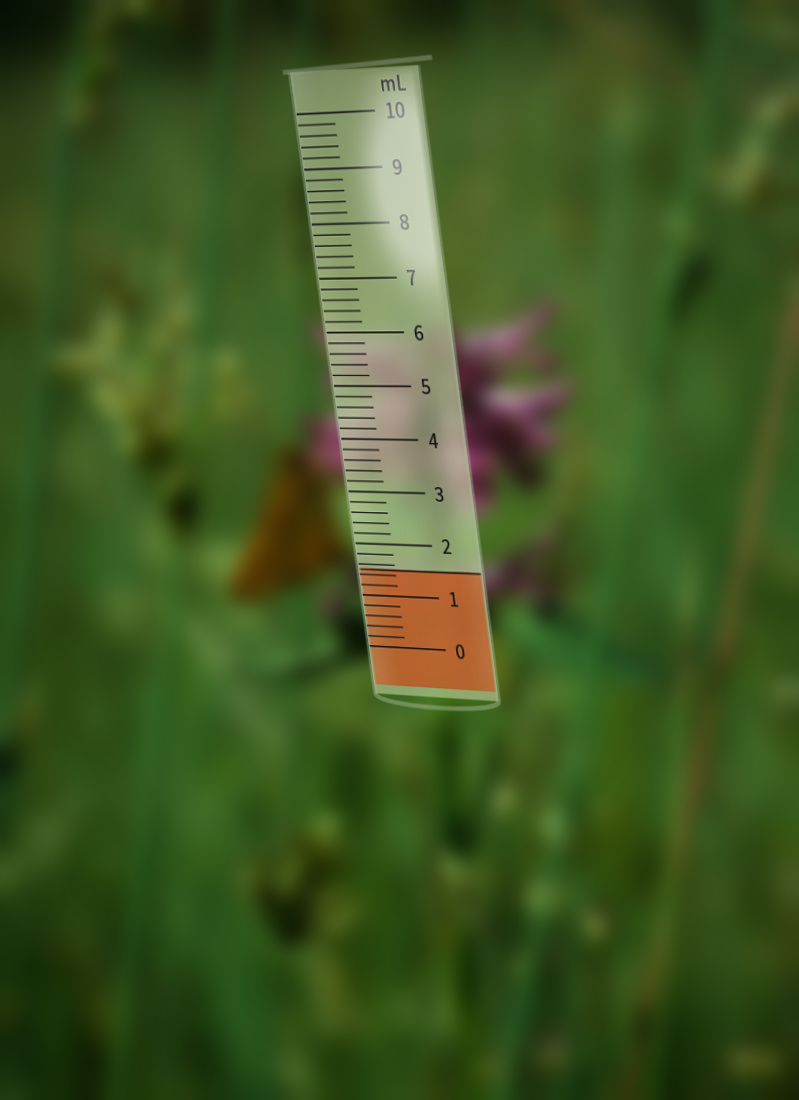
1.5; mL
